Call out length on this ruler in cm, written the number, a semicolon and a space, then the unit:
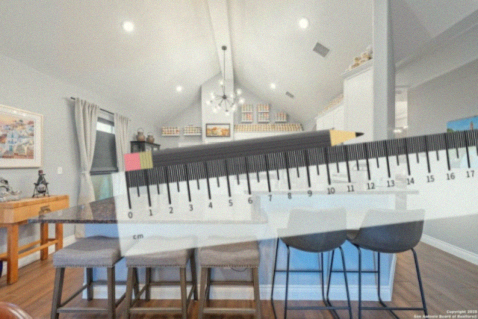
12; cm
